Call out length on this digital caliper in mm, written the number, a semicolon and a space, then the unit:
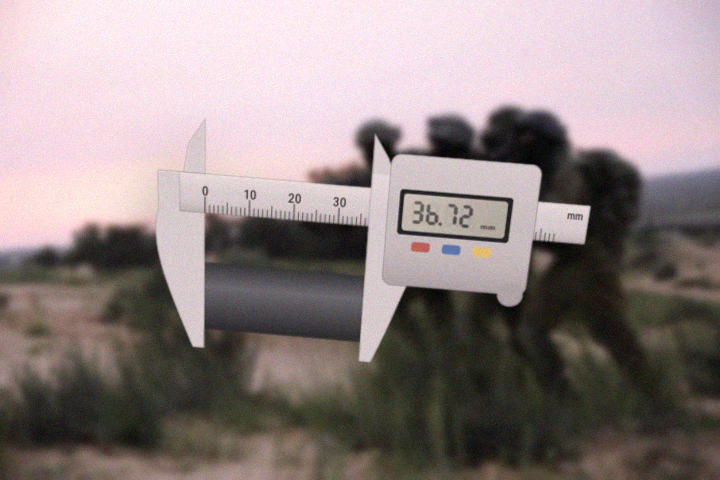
36.72; mm
